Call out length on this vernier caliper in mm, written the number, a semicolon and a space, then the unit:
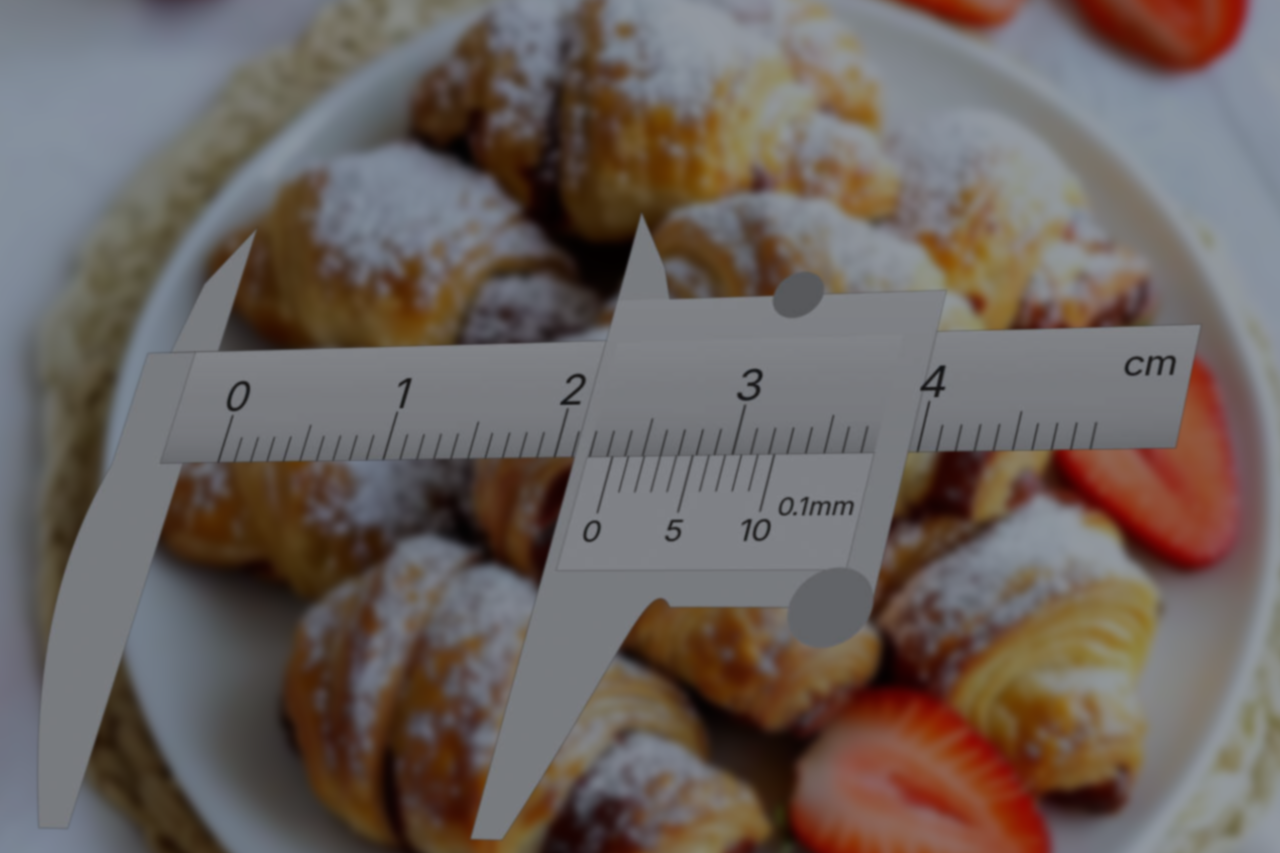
23.3; mm
